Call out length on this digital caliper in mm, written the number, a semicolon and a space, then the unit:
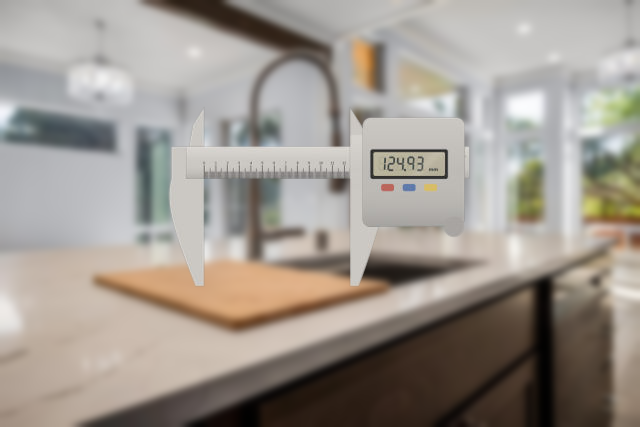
124.93; mm
